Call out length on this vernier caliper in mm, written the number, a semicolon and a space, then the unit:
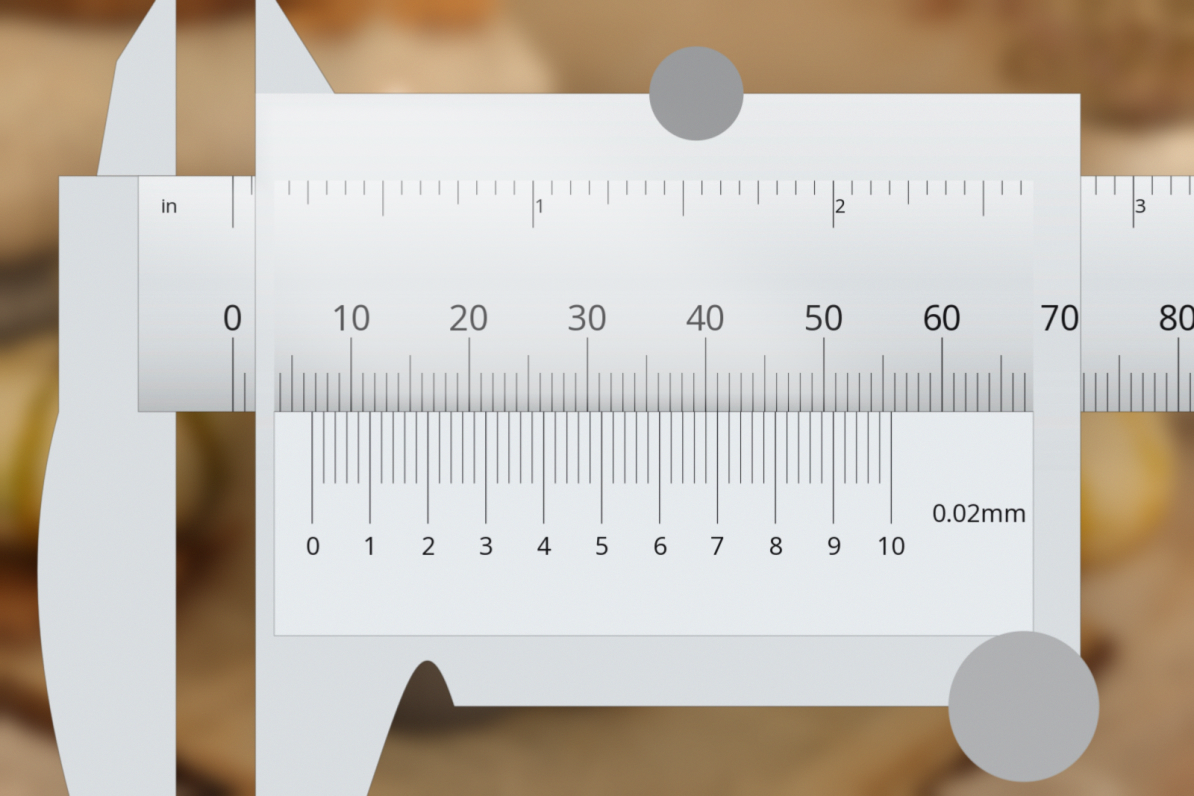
6.7; mm
